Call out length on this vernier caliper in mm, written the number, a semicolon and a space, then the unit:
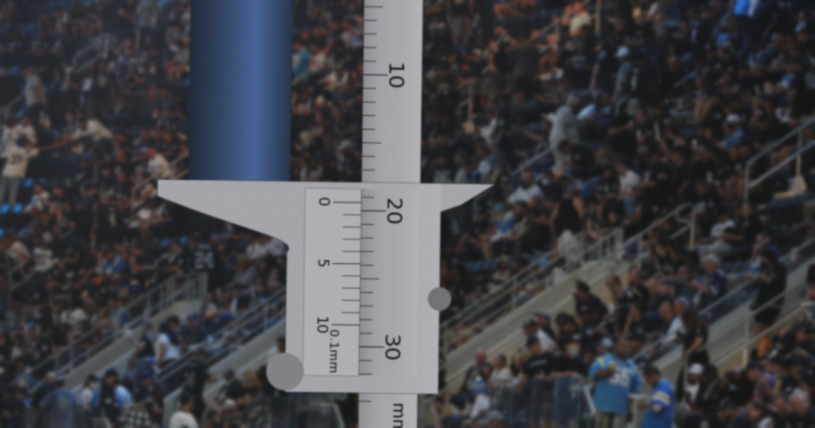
19.4; mm
